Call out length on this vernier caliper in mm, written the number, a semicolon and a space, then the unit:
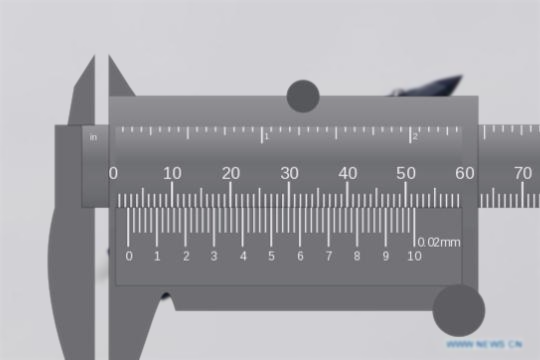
2.5; mm
